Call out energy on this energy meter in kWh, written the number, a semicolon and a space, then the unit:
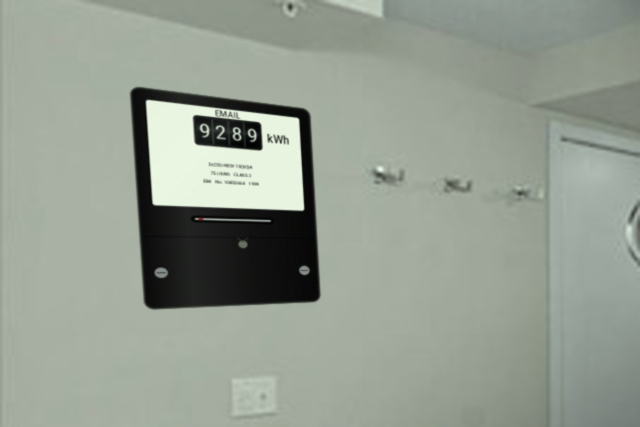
9289; kWh
